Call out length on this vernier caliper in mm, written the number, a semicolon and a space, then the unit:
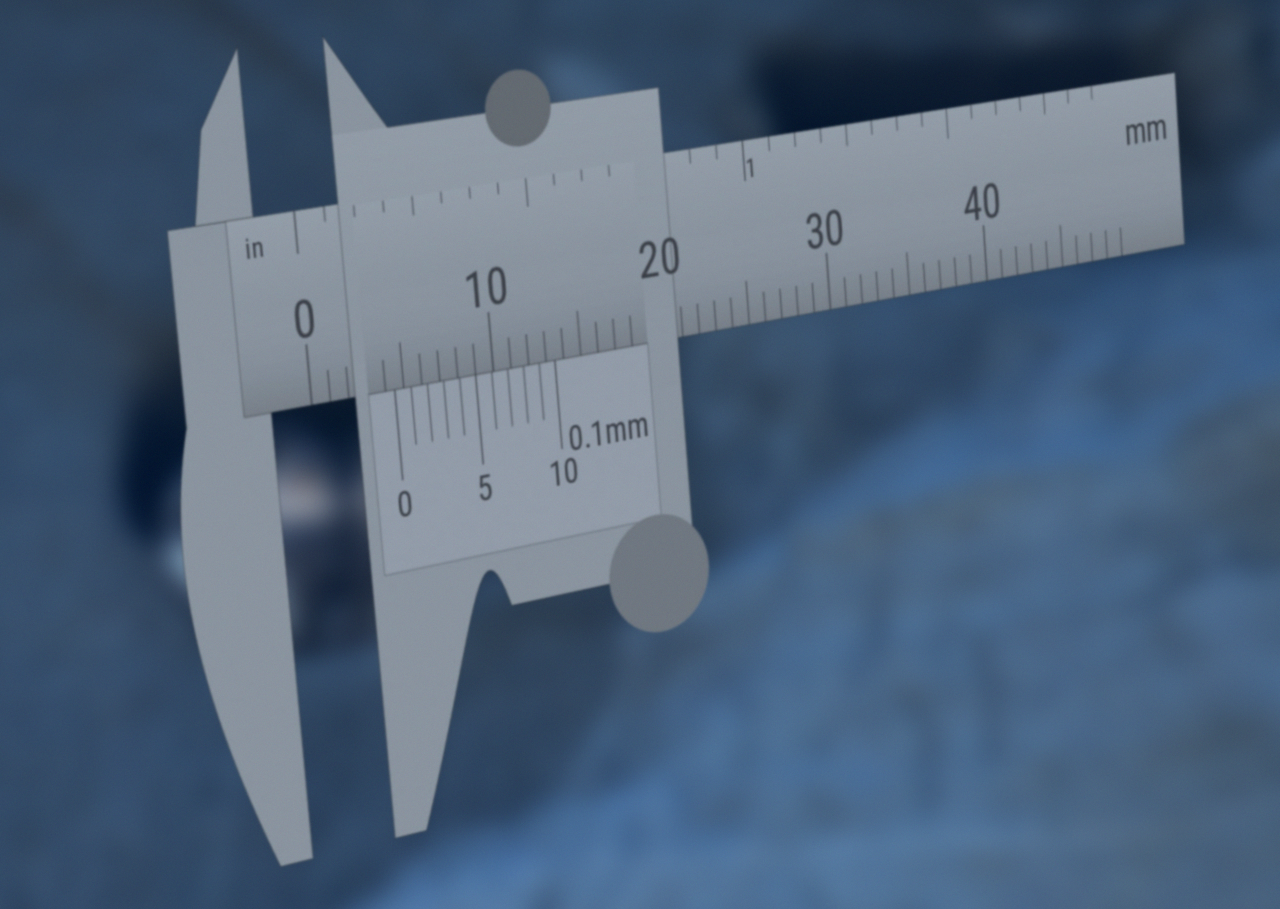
4.5; mm
